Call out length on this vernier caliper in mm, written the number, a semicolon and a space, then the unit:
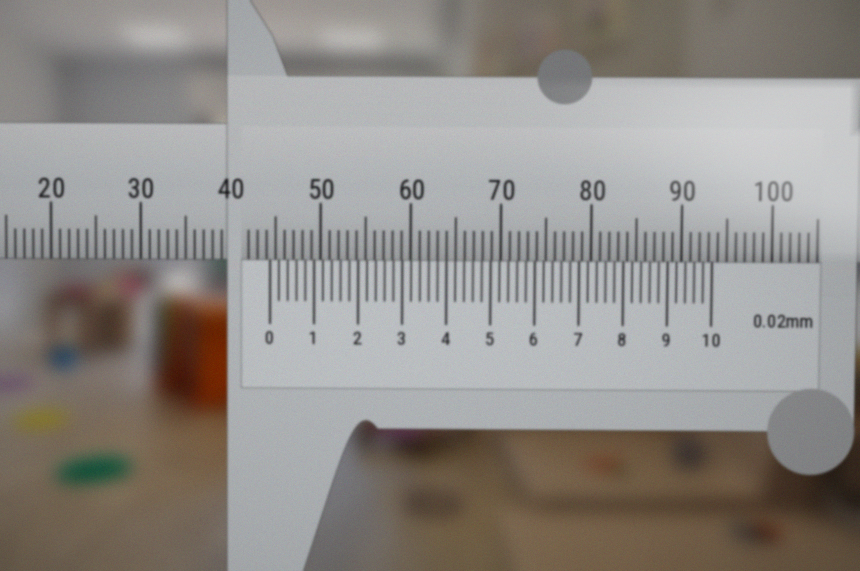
44.4; mm
